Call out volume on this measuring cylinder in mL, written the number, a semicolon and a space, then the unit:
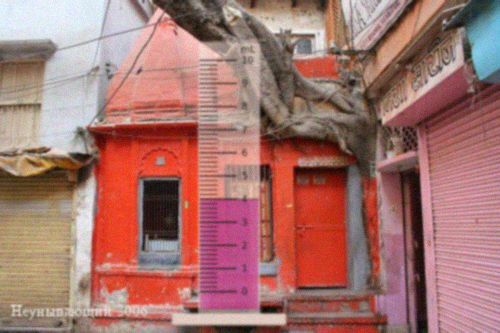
4; mL
